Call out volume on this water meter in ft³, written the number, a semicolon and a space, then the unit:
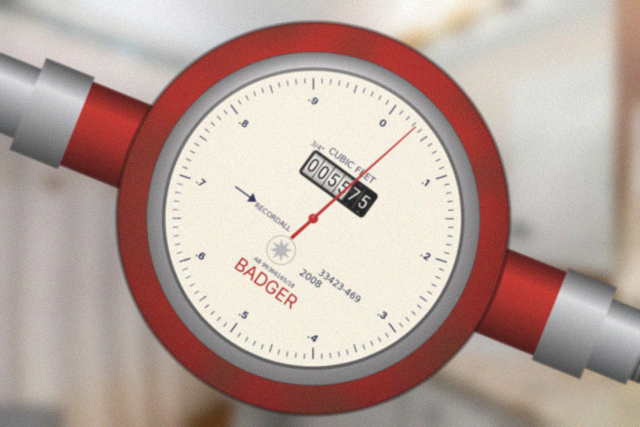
5575.03; ft³
